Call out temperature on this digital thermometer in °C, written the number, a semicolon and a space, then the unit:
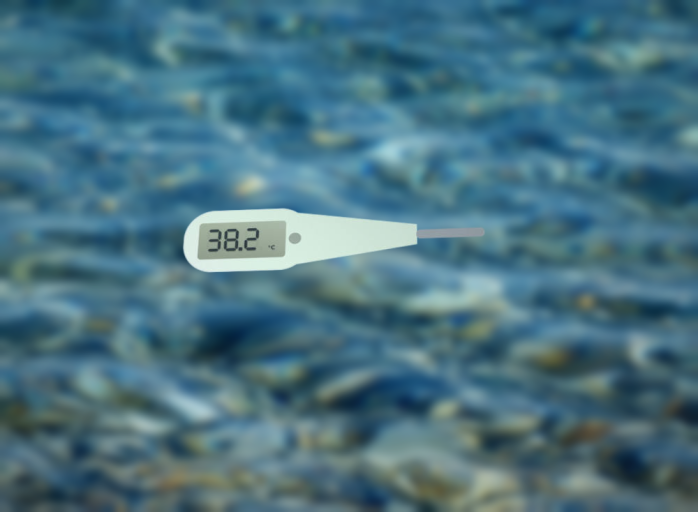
38.2; °C
